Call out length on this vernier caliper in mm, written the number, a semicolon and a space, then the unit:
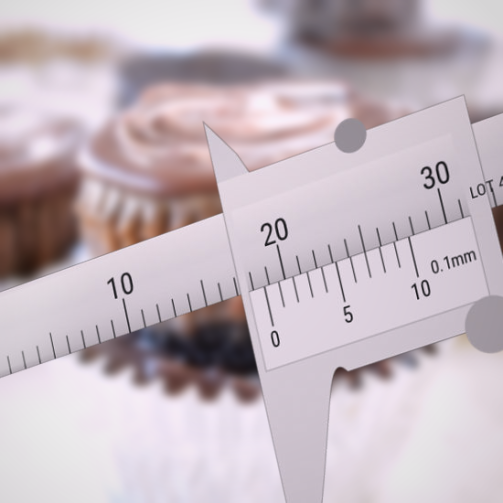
18.7; mm
